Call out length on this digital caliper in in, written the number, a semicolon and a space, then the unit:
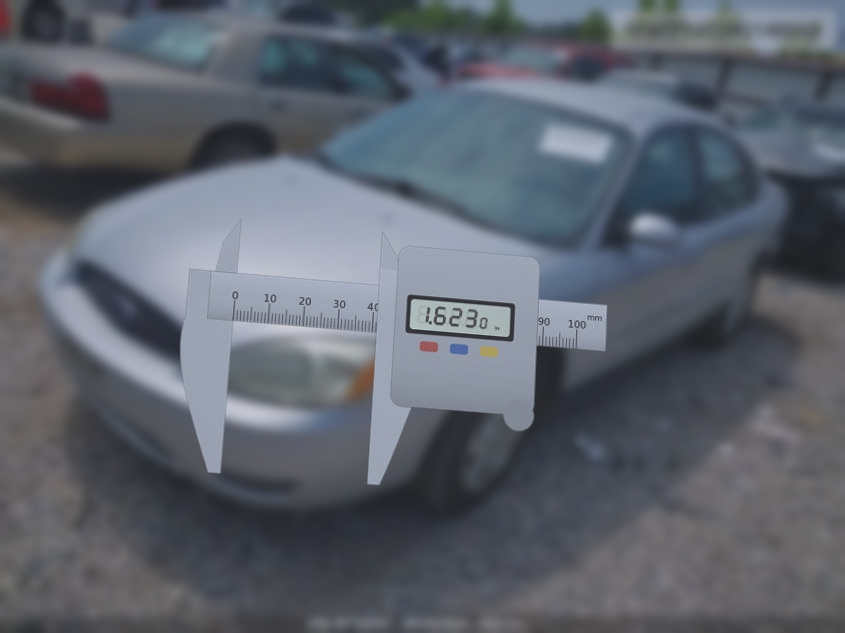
1.6230; in
